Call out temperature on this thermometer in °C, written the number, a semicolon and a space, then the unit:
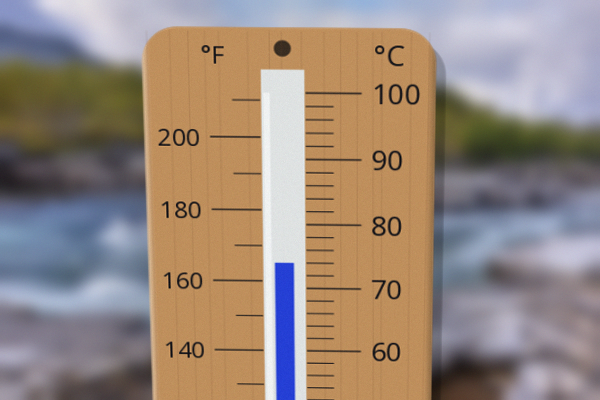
74; °C
